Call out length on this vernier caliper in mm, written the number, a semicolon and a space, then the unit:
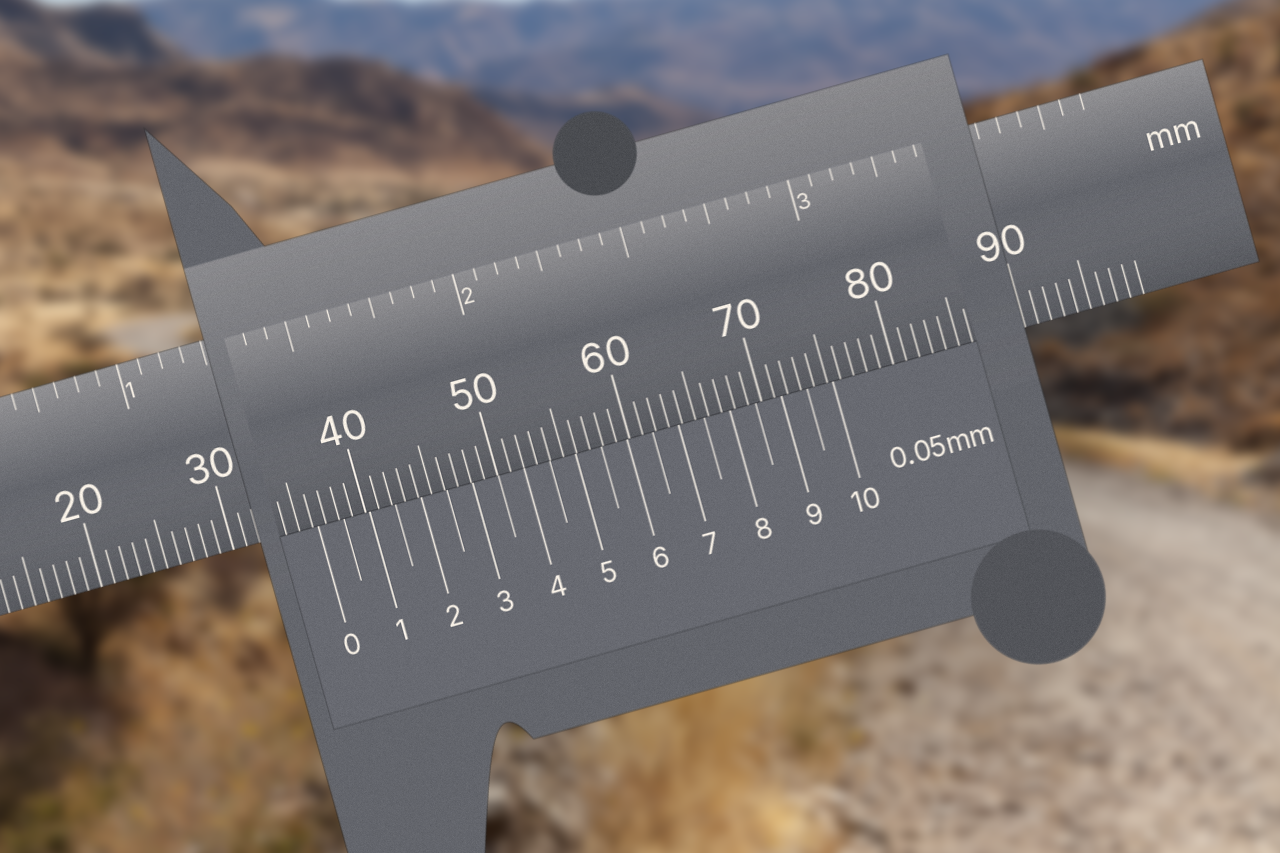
36.4; mm
